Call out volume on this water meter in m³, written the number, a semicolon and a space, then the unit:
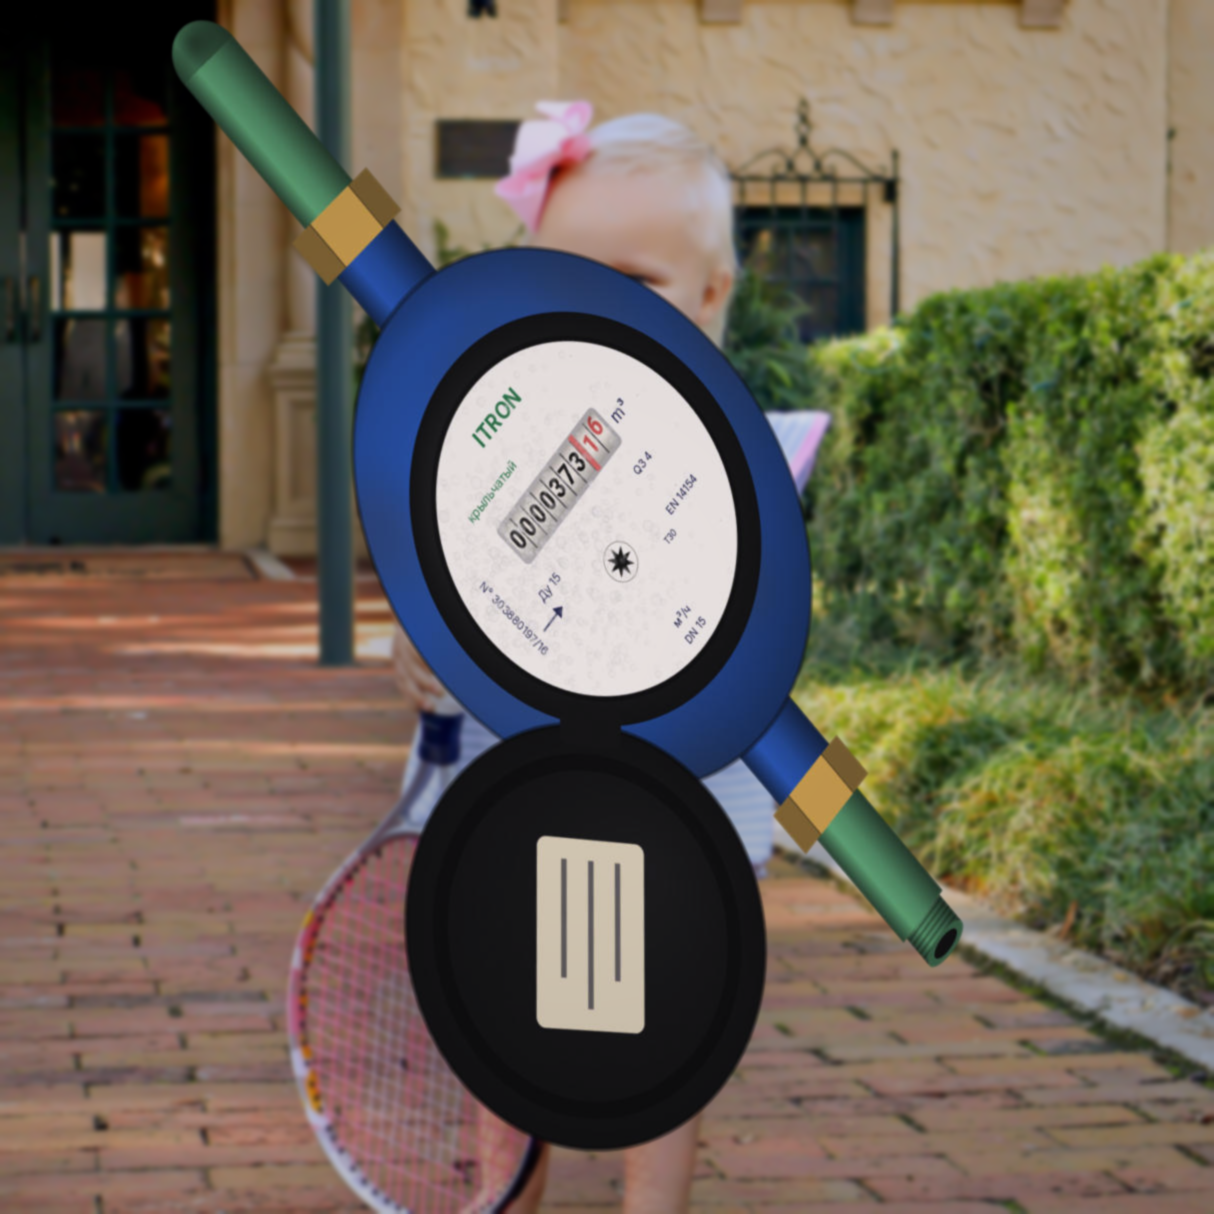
373.16; m³
